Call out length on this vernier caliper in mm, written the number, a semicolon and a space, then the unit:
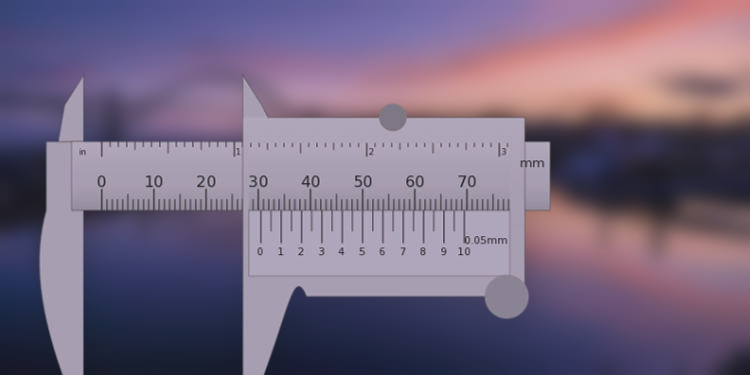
30.5; mm
